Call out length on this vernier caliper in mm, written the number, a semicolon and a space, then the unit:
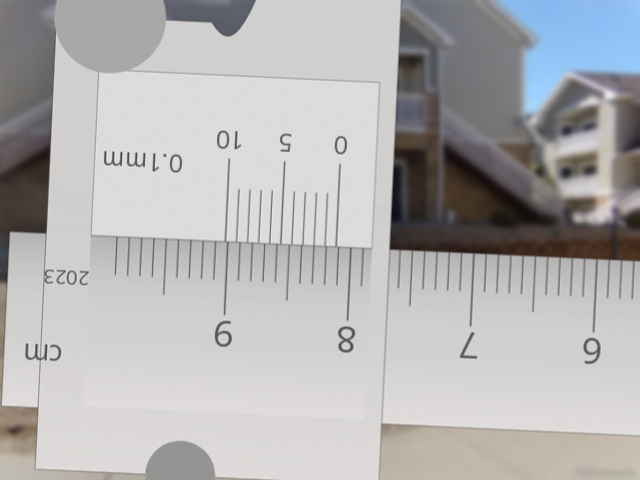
81.2; mm
